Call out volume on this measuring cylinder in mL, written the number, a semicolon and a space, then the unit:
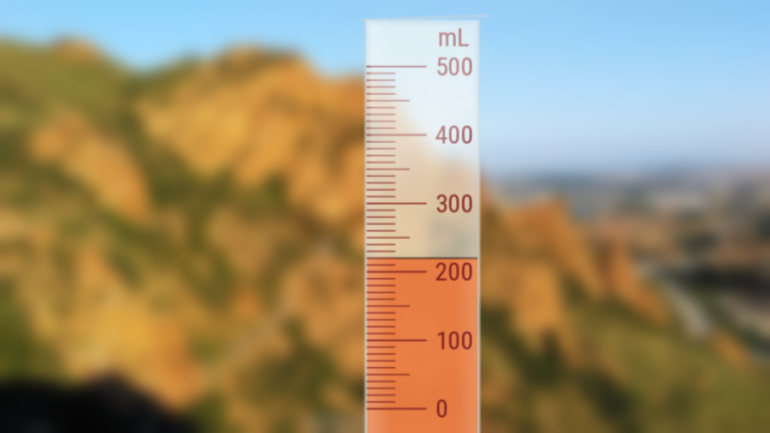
220; mL
